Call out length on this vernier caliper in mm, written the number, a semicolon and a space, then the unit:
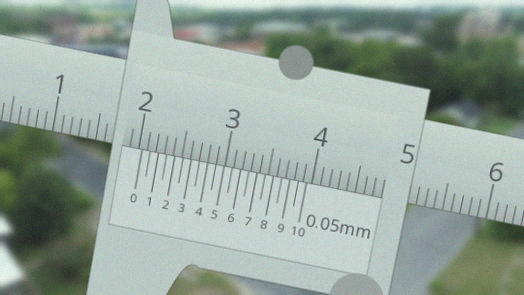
20.4; mm
